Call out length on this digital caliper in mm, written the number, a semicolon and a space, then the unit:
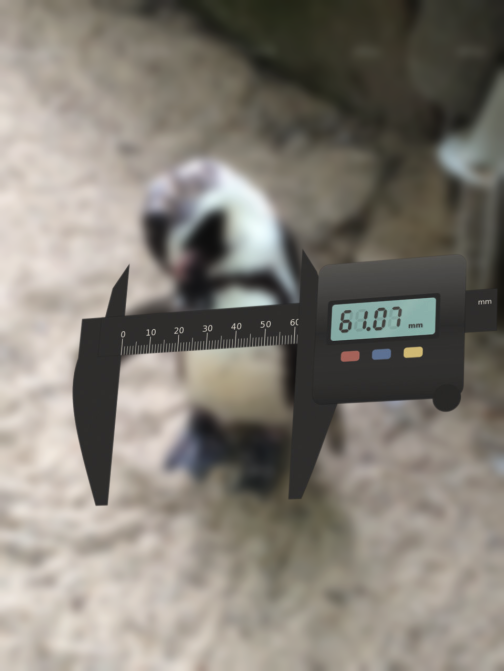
61.07; mm
